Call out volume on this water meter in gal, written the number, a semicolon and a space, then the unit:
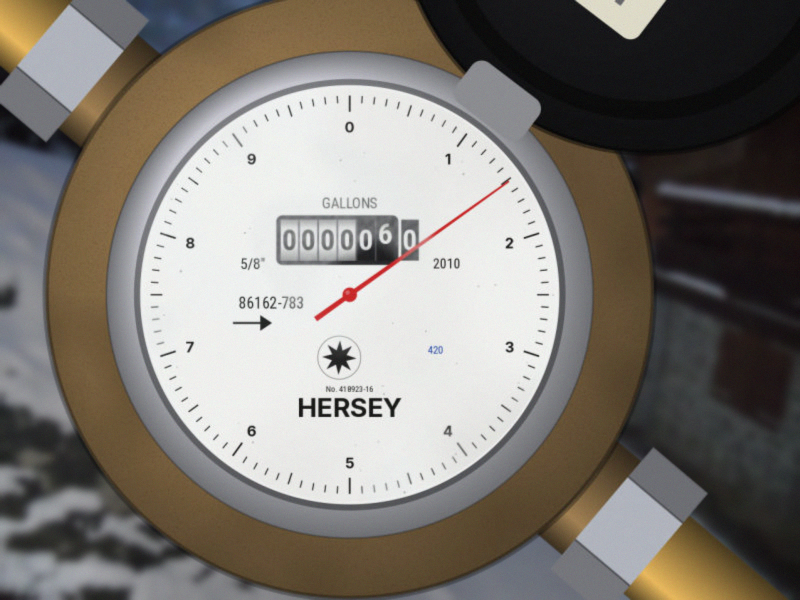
61.5; gal
